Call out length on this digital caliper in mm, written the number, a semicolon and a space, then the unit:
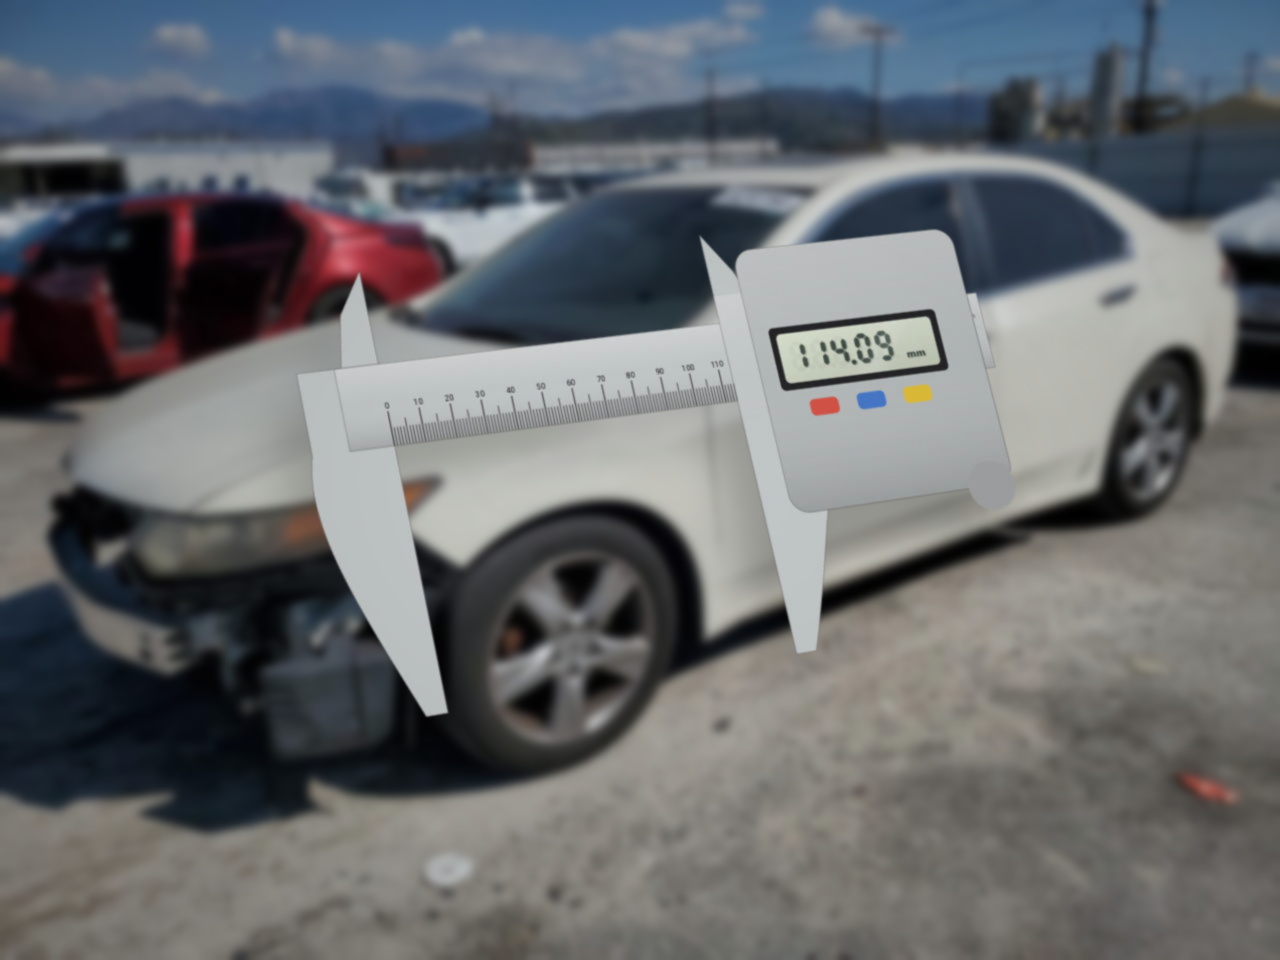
114.09; mm
